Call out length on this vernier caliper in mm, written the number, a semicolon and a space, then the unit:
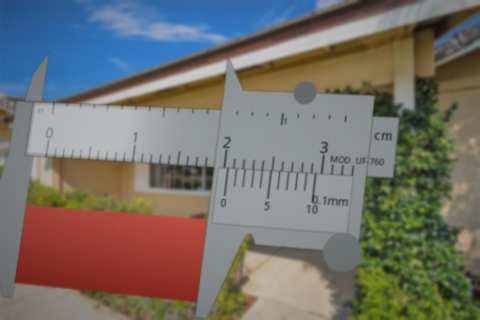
20.4; mm
